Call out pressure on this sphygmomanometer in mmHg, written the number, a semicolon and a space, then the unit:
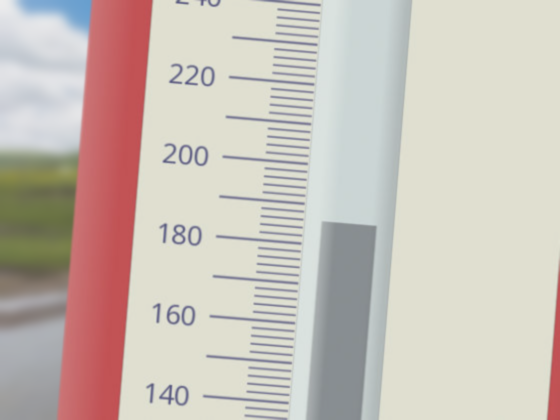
186; mmHg
